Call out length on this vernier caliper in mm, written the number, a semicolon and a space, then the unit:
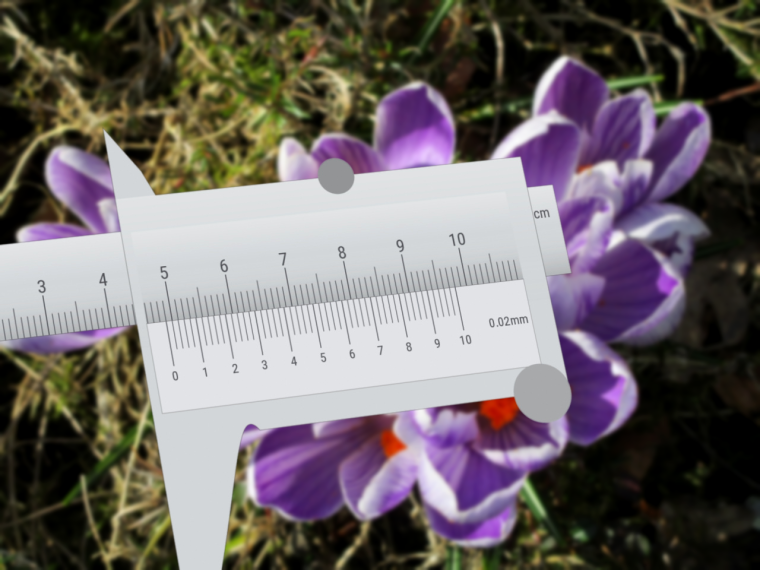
49.0; mm
